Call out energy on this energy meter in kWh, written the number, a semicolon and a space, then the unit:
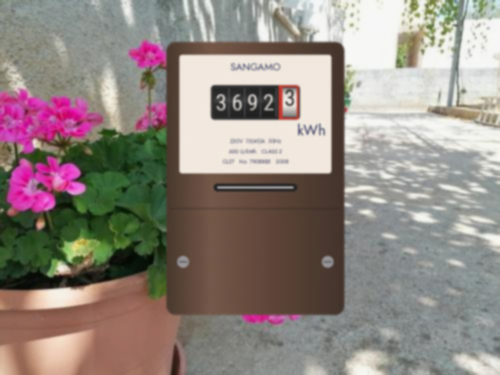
3692.3; kWh
